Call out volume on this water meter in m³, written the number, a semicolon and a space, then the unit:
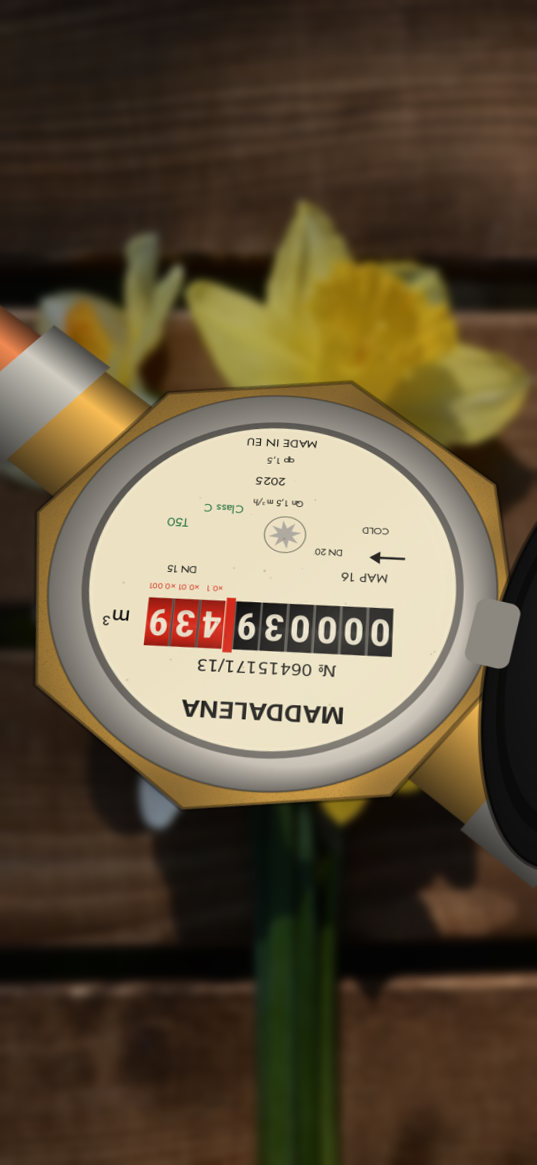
39.439; m³
